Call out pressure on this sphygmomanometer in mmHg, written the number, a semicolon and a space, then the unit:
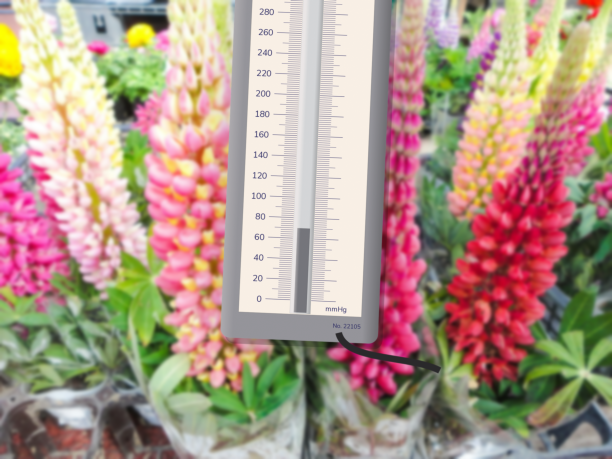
70; mmHg
